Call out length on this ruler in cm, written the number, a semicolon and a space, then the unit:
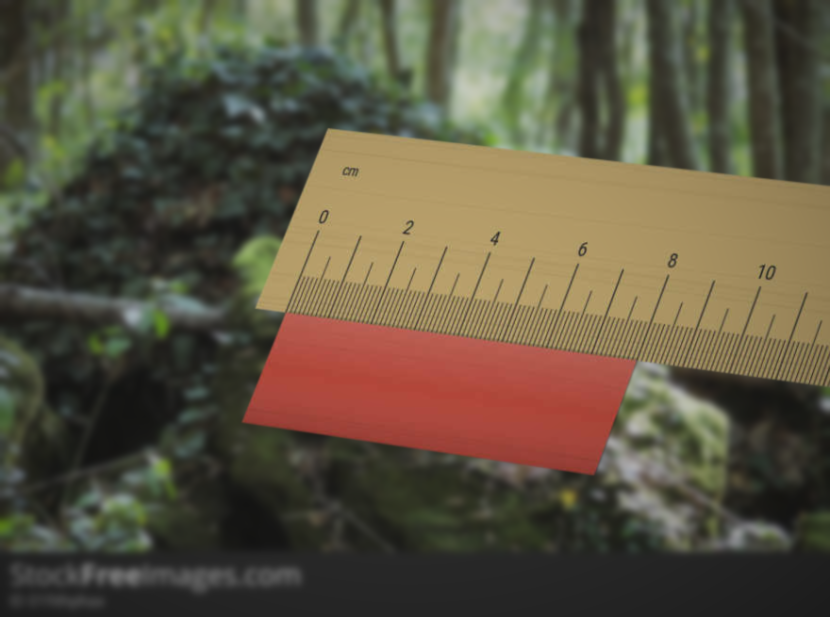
8; cm
